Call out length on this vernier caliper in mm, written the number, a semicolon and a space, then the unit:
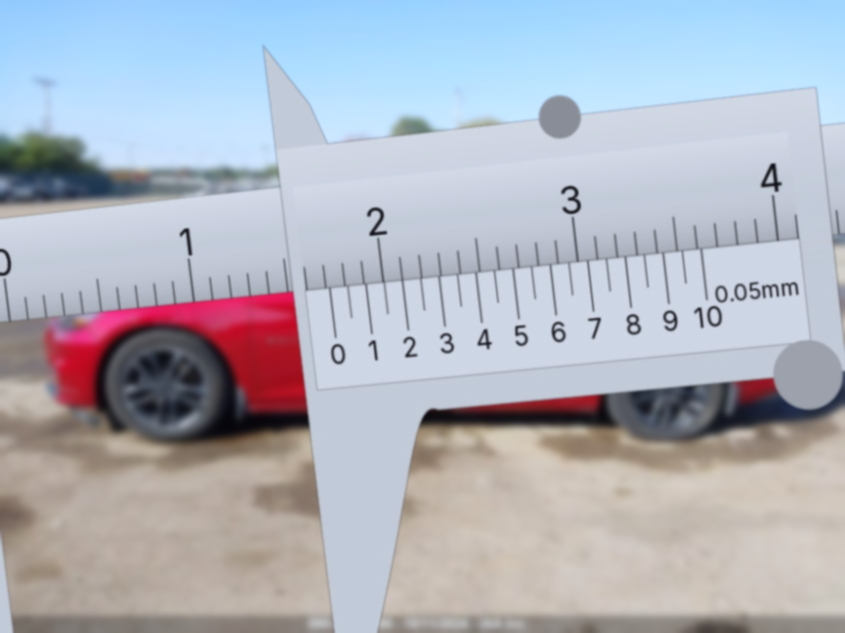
17.2; mm
